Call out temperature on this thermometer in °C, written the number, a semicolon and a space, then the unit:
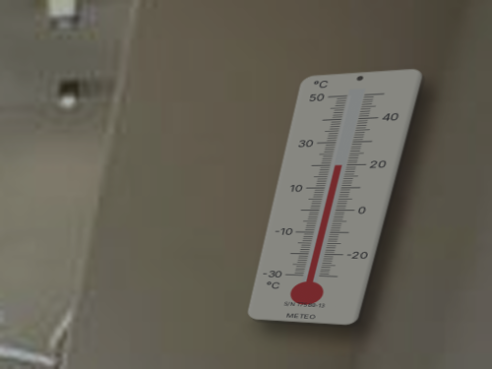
20; °C
